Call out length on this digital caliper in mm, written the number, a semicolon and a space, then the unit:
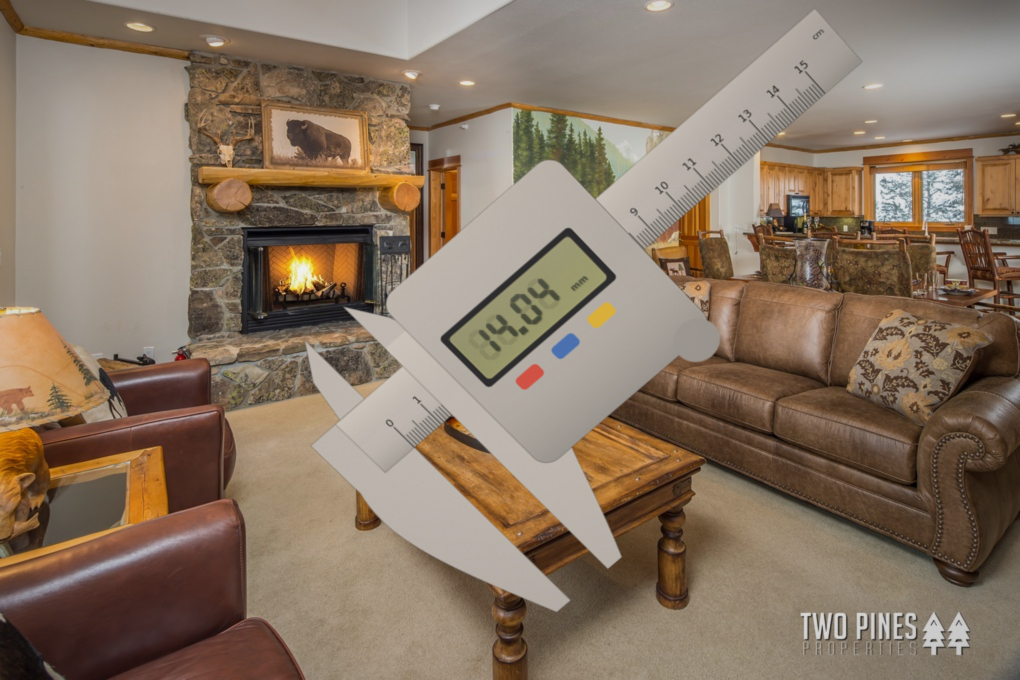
14.04; mm
